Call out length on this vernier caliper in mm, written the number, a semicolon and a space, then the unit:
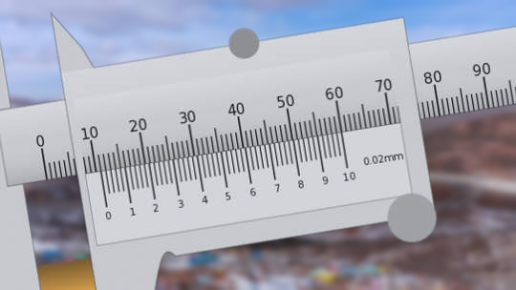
11.0; mm
